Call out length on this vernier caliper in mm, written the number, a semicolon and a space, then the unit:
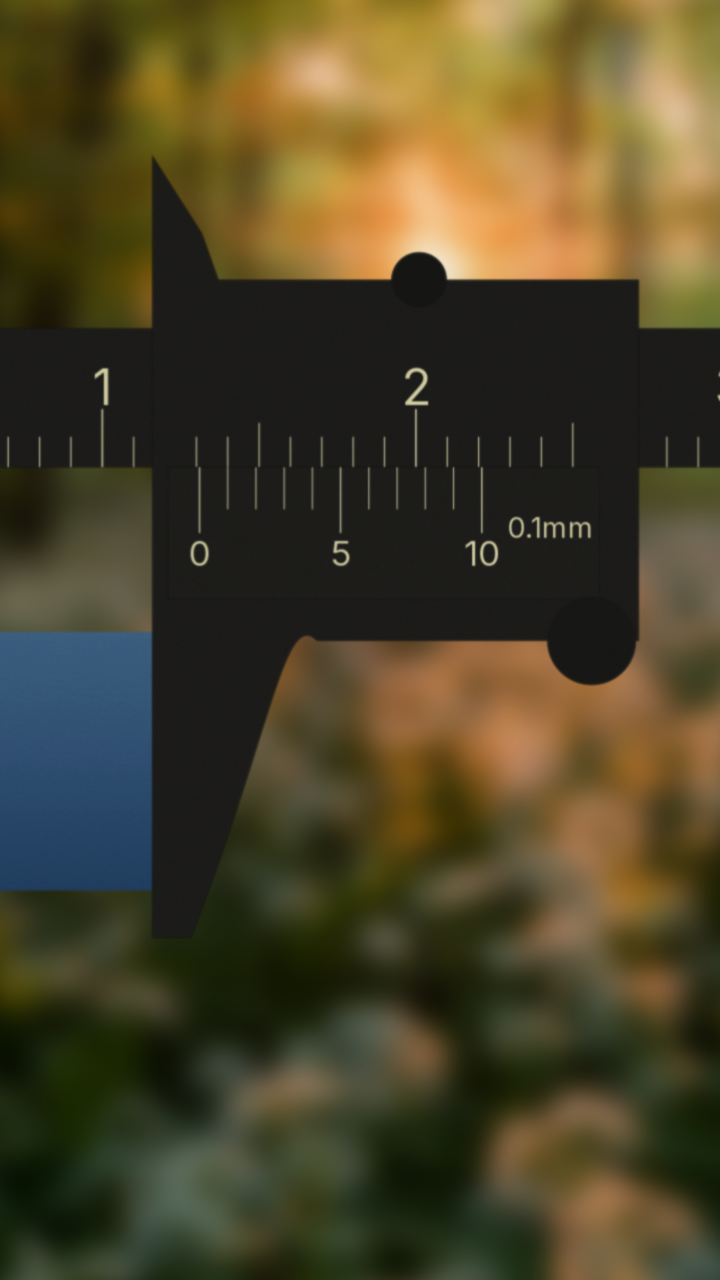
13.1; mm
